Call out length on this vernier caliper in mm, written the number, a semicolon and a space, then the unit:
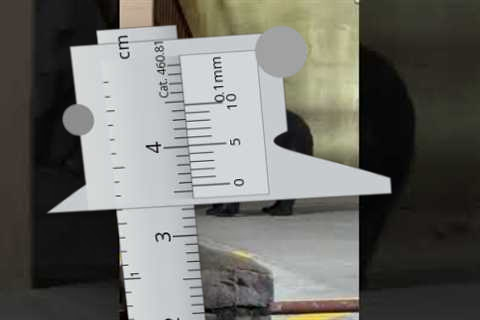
35.6; mm
